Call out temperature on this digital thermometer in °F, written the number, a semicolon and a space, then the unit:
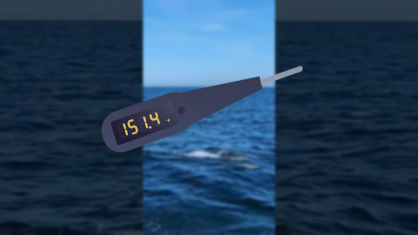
151.4; °F
